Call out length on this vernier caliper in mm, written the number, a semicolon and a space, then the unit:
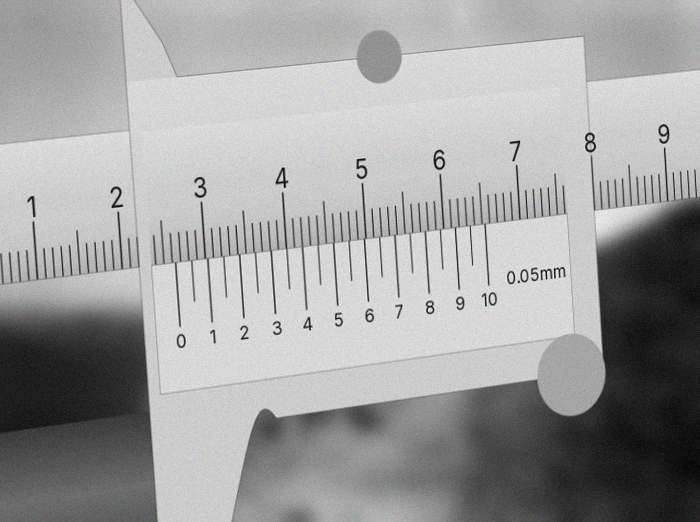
26.4; mm
